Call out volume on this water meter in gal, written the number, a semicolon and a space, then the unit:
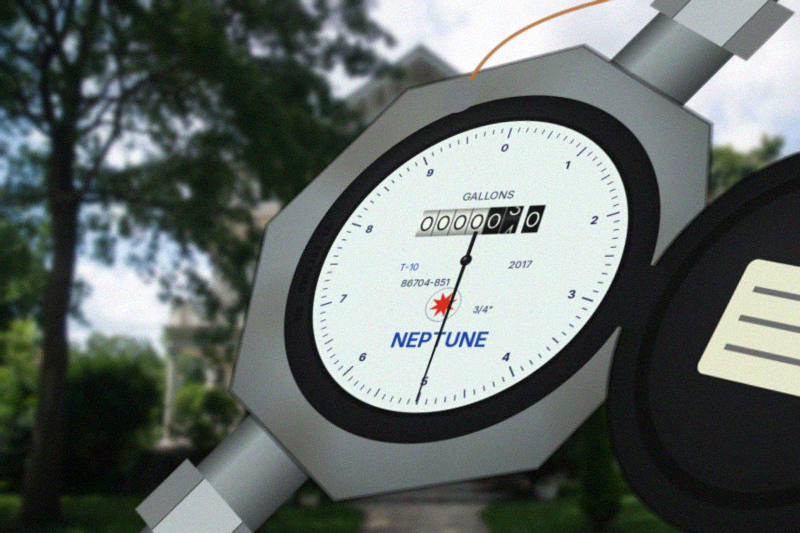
35.0; gal
